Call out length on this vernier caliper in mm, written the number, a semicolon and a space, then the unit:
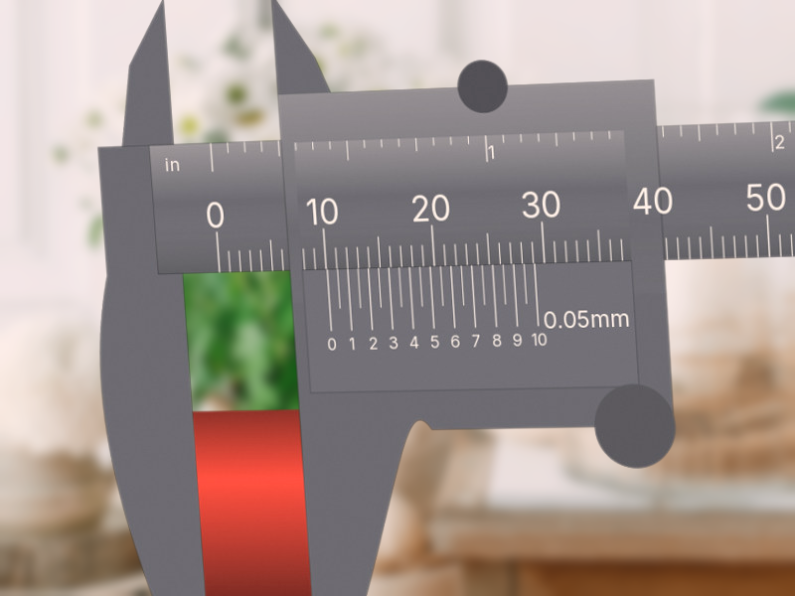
10.1; mm
